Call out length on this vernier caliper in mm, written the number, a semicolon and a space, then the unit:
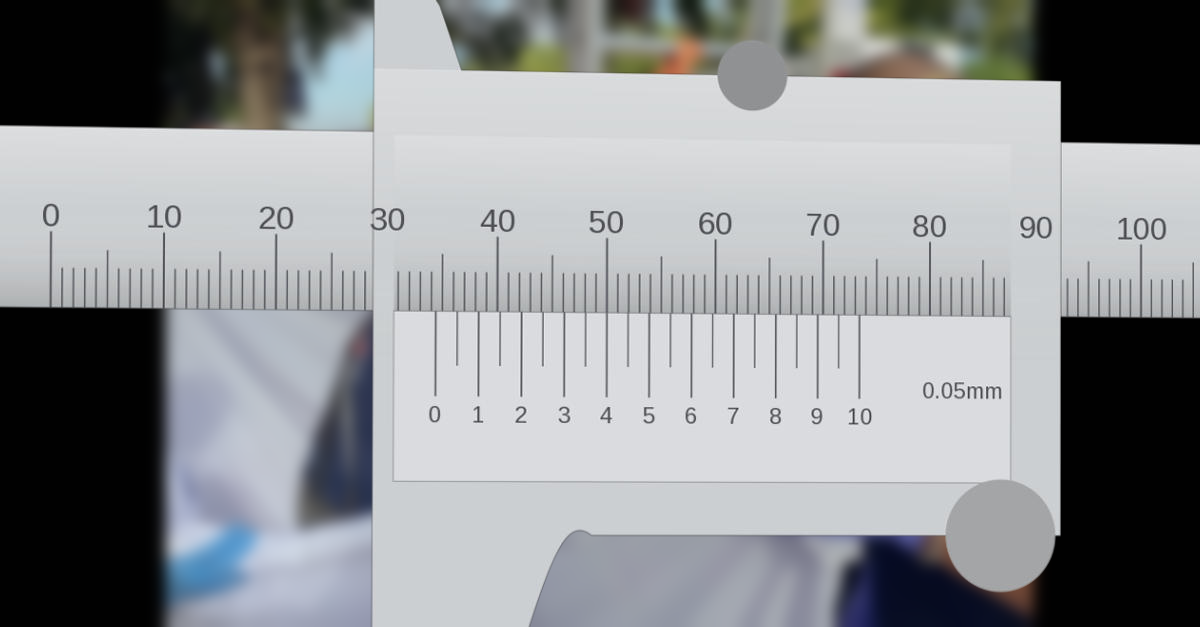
34.4; mm
